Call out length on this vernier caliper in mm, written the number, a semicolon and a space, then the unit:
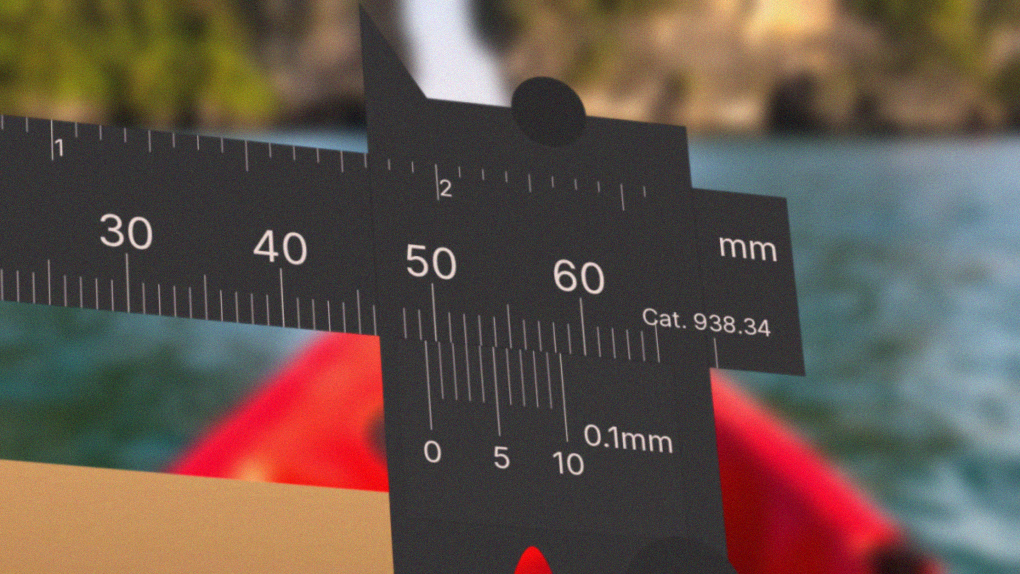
49.3; mm
